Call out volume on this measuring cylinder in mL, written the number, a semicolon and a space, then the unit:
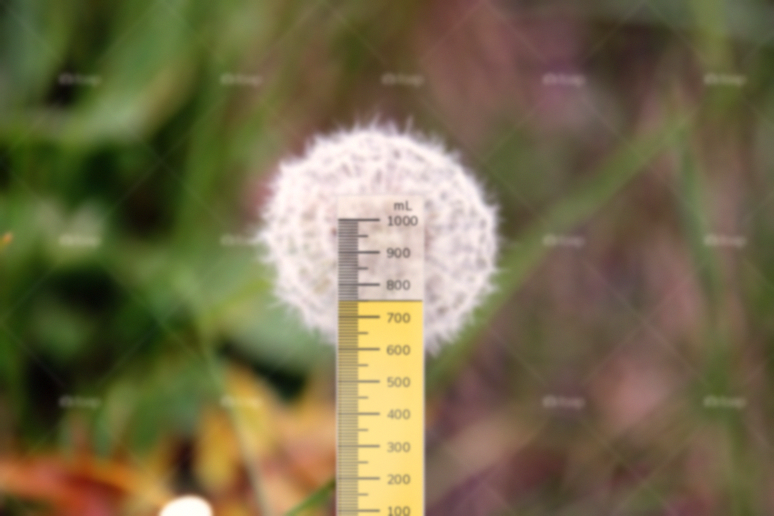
750; mL
